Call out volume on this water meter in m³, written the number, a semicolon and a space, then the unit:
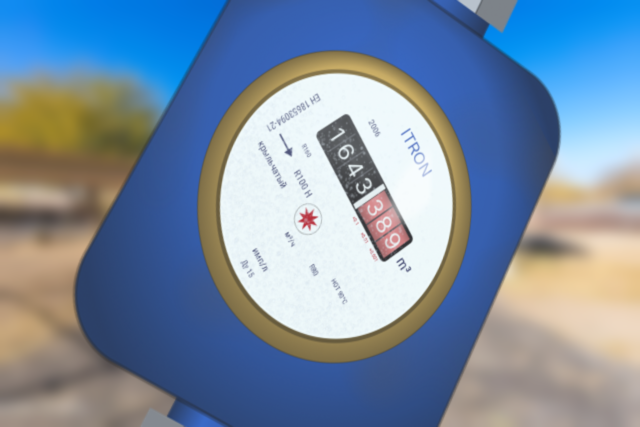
1643.389; m³
